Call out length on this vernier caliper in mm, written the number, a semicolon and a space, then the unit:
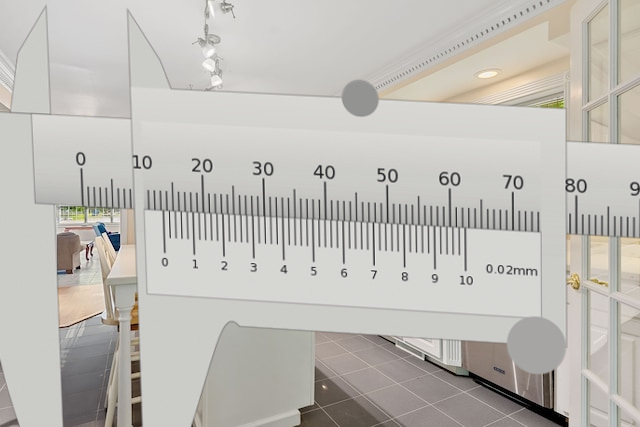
13.4; mm
